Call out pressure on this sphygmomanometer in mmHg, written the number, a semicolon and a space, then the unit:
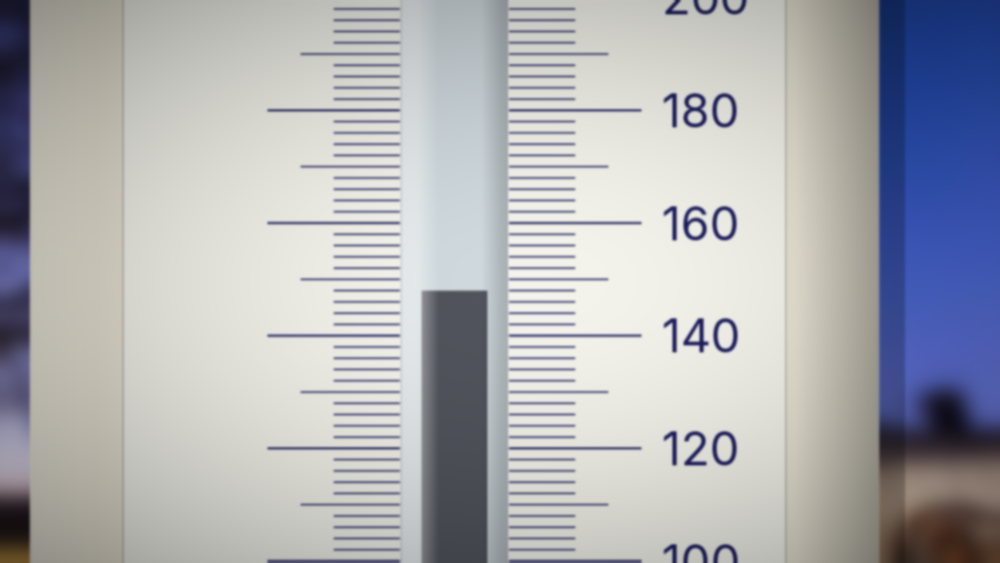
148; mmHg
